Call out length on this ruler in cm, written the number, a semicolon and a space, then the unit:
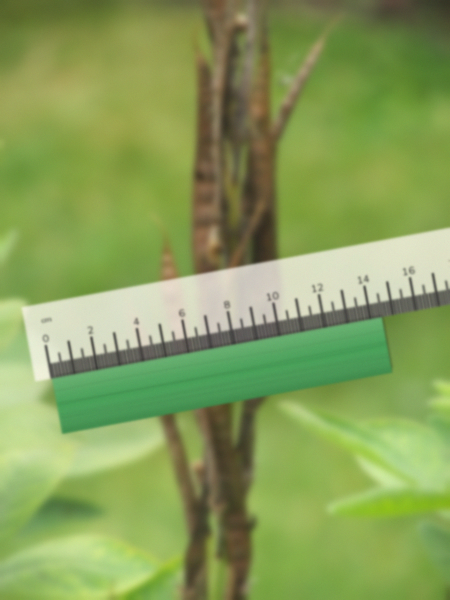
14.5; cm
